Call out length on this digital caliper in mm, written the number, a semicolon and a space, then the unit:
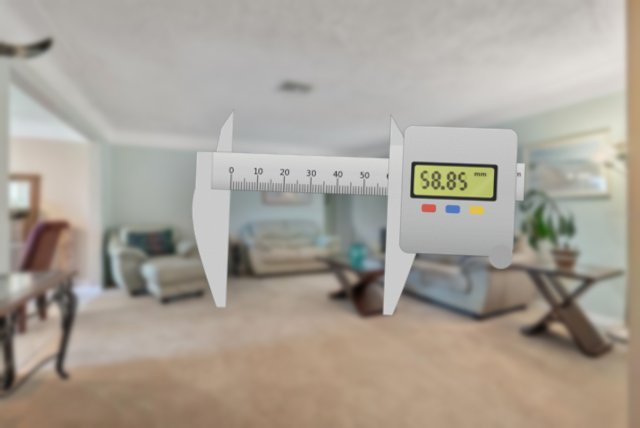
58.85; mm
